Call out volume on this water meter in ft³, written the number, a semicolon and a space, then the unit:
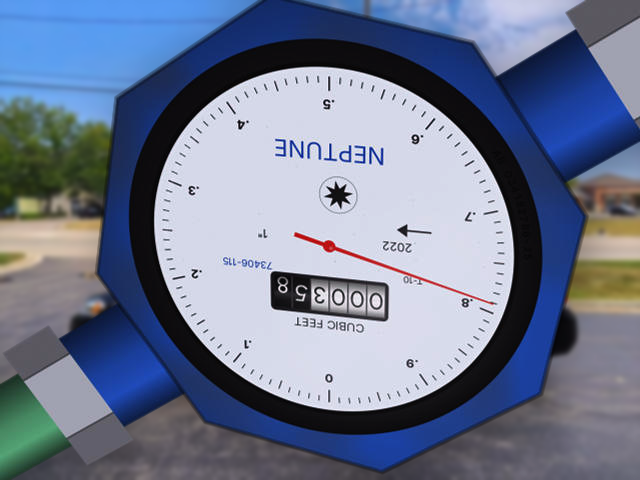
357.79; ft³
